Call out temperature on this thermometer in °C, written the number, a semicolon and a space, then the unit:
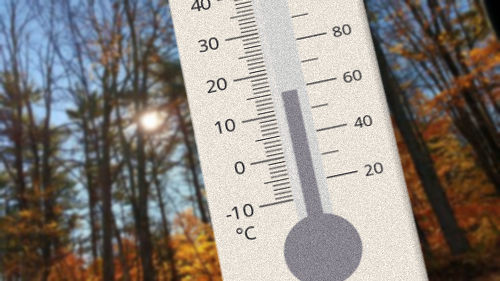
15; °C
